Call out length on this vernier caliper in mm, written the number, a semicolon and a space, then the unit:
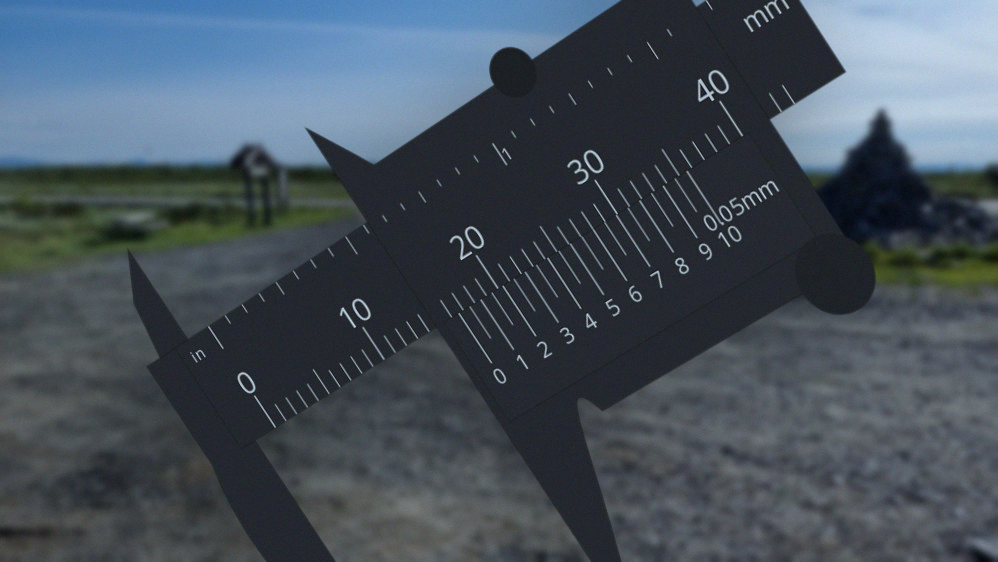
16.6; mm
